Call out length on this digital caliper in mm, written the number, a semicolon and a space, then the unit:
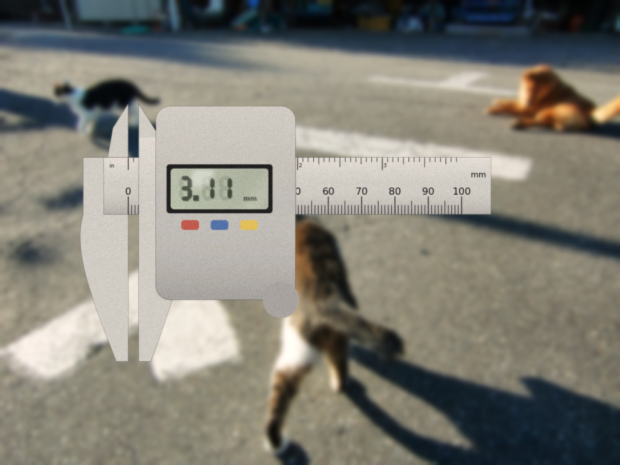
3.11; mm
